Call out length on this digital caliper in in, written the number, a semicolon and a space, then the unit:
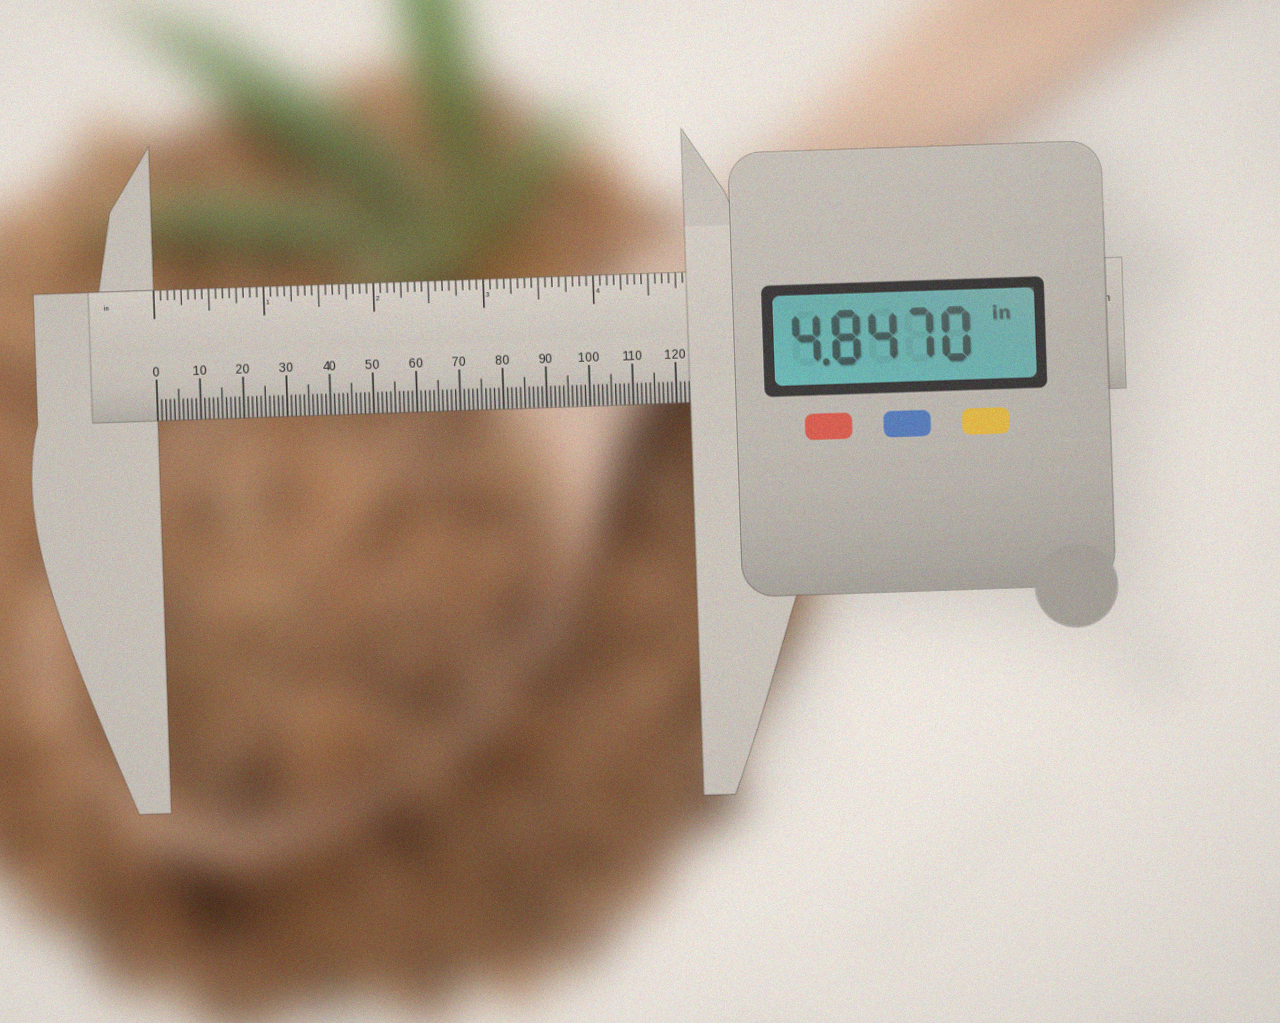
4.8470; in
